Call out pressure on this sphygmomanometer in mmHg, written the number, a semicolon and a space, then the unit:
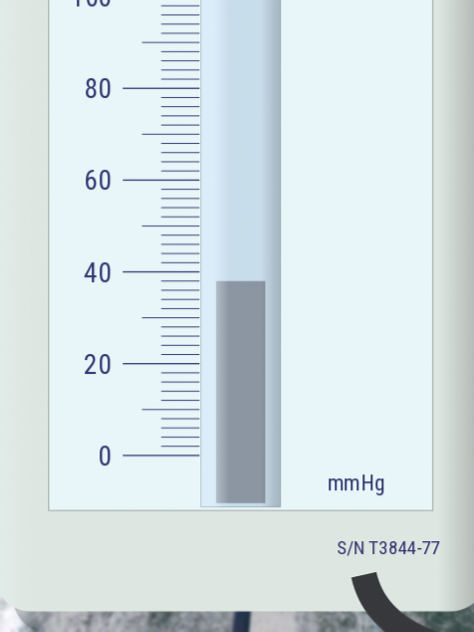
38; mmHg
